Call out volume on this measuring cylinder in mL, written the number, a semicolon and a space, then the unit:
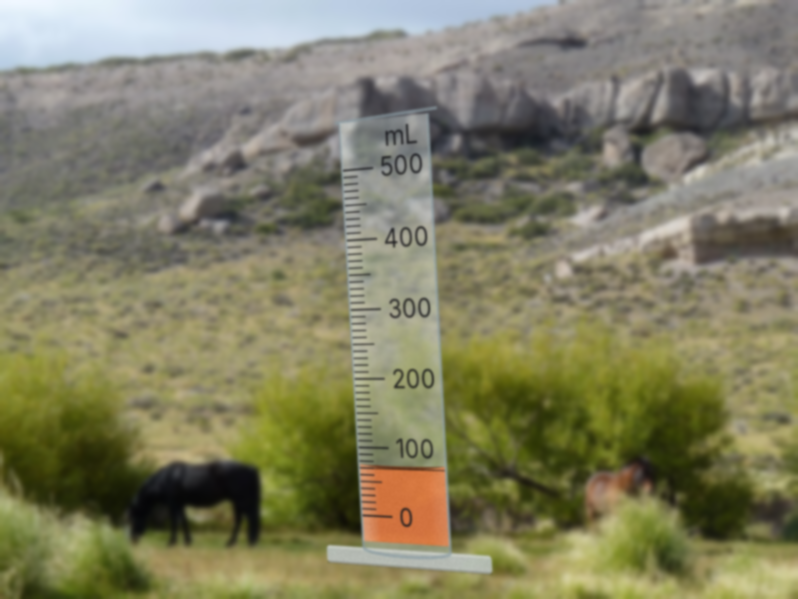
70; mL
